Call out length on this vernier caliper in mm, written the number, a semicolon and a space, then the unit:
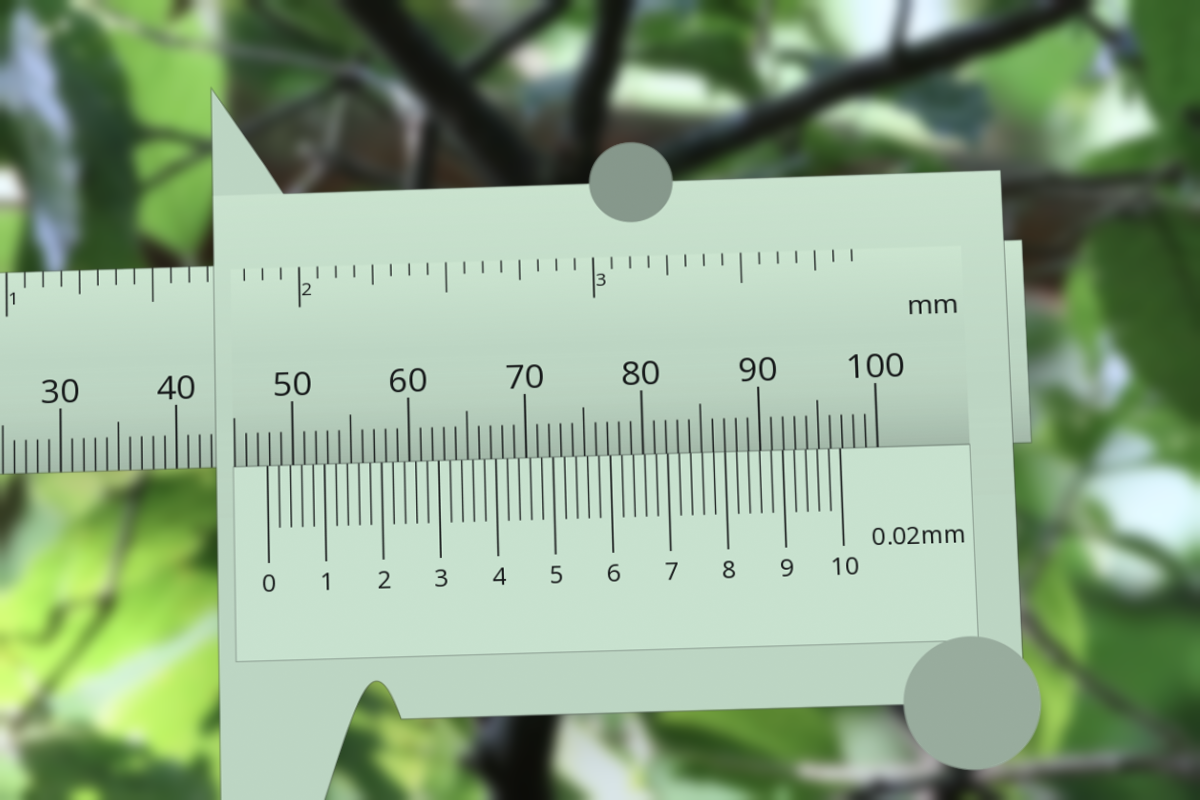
47.8; mm
